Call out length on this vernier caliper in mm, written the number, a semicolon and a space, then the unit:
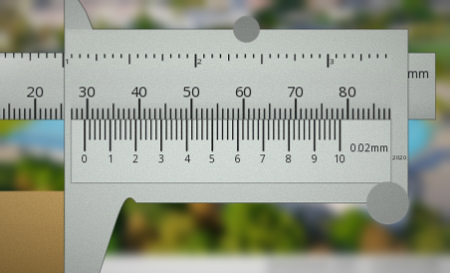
29.5; mm
